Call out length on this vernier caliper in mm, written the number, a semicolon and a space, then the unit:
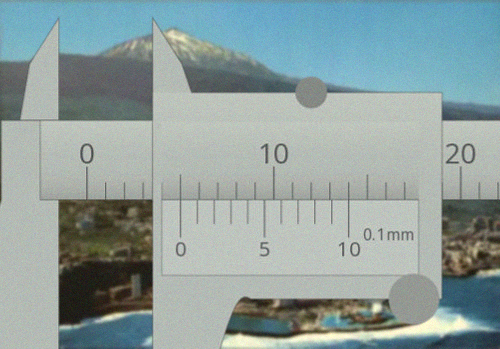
5.0; mm
